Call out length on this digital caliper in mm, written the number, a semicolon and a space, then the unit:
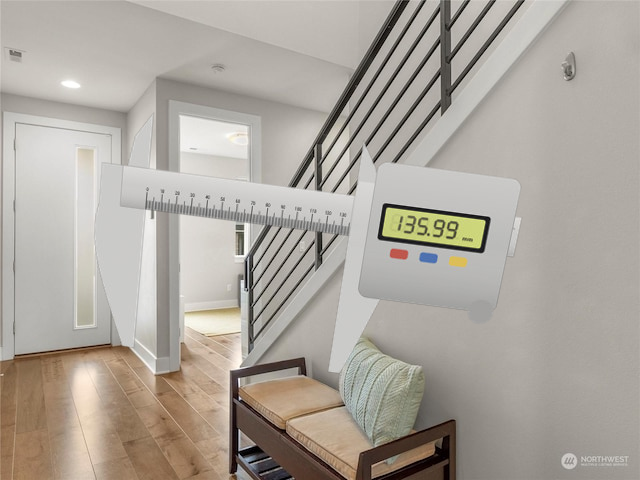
135.99; mm
